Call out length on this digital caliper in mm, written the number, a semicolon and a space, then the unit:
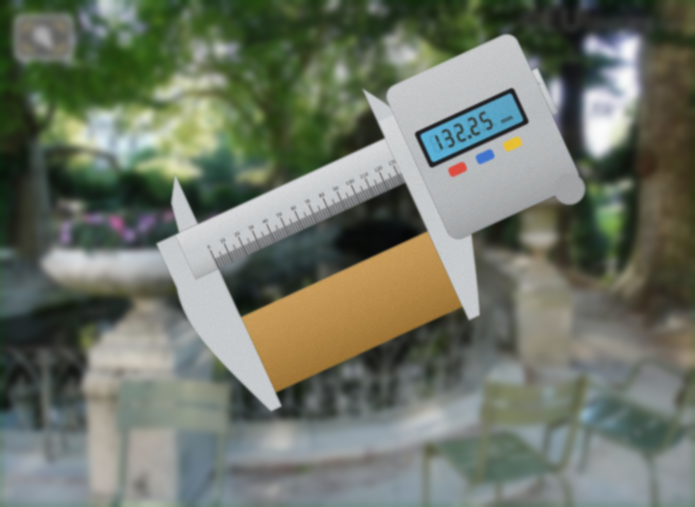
132.25; mm
